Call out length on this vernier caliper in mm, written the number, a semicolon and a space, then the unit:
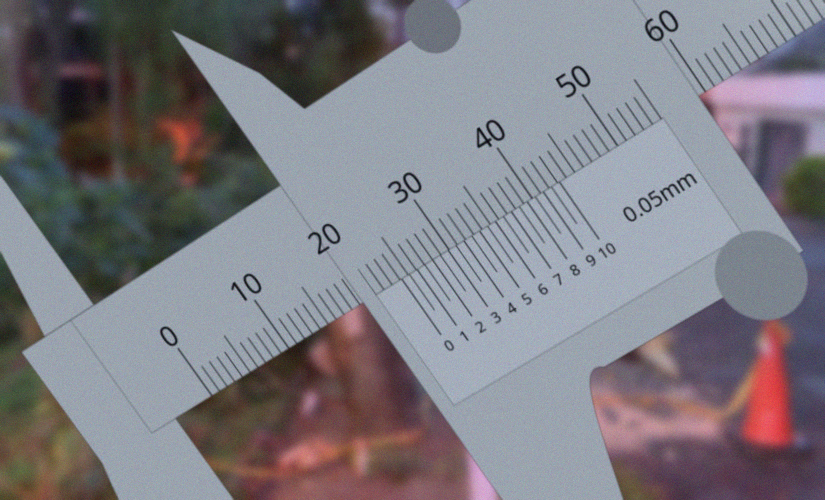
24.2; mm
